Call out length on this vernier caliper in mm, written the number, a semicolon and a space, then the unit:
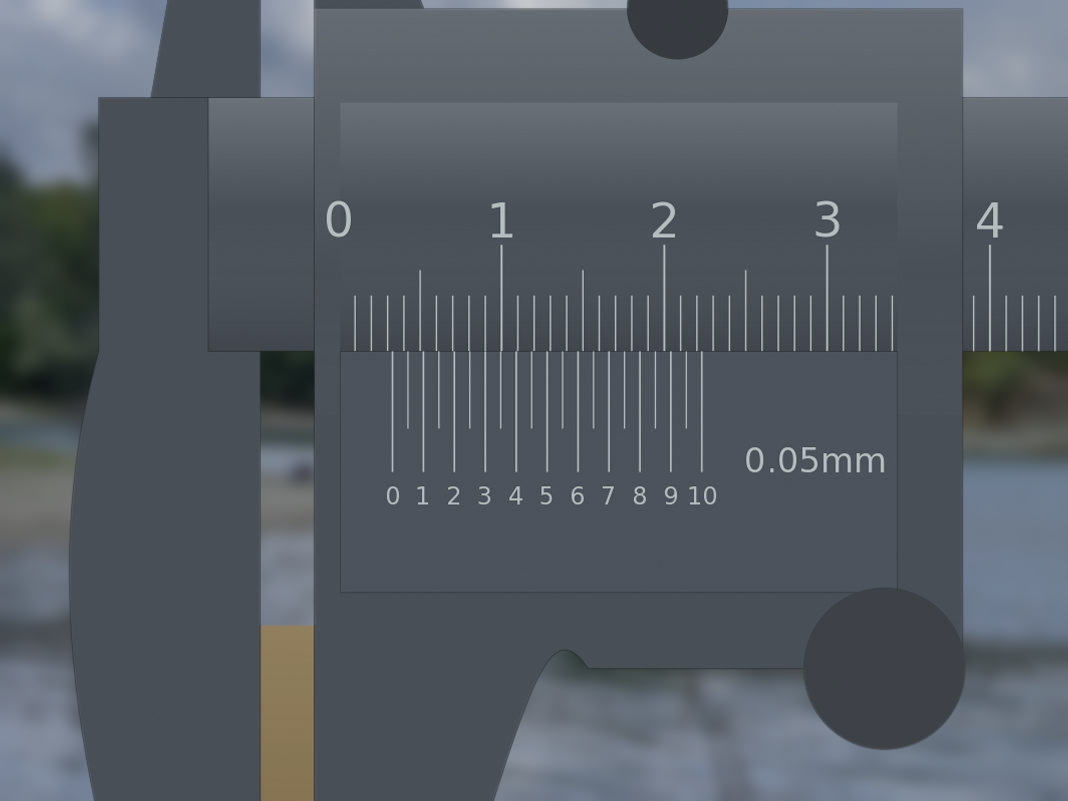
3.3; mm
